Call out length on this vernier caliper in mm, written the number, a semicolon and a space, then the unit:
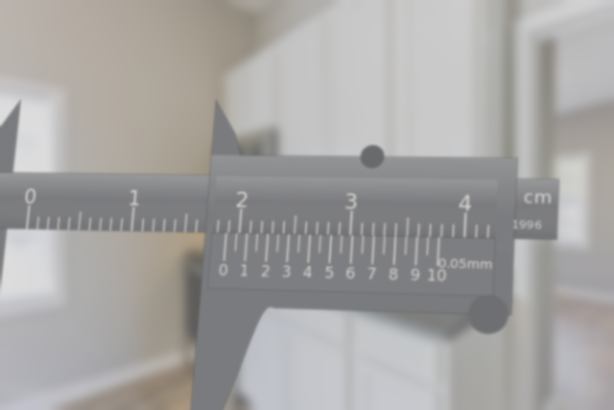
18.8; mm
